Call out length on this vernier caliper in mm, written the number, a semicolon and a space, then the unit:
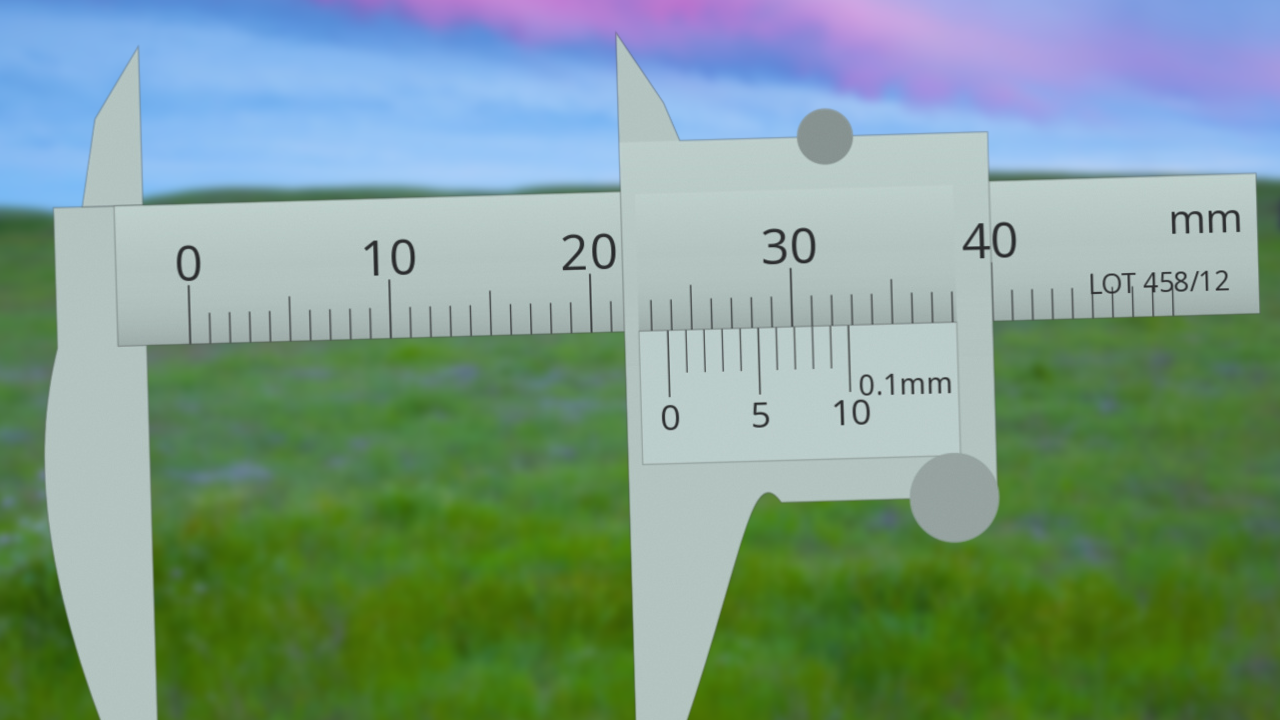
23.8; mm
